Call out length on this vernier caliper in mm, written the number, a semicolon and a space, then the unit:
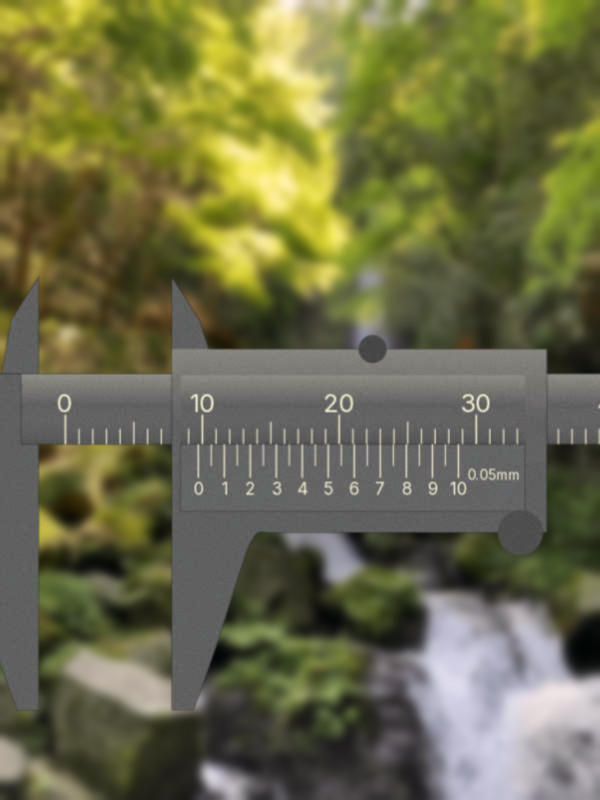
9.7; mm
